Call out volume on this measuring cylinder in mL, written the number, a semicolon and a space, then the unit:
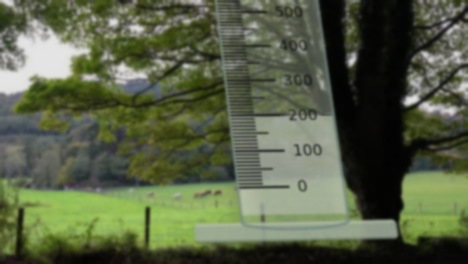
200; mL
